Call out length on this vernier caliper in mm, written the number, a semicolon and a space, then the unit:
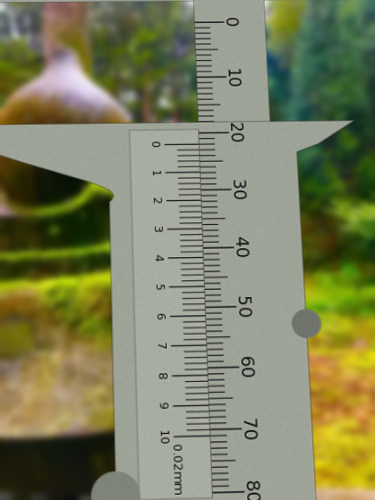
22.0; mm
